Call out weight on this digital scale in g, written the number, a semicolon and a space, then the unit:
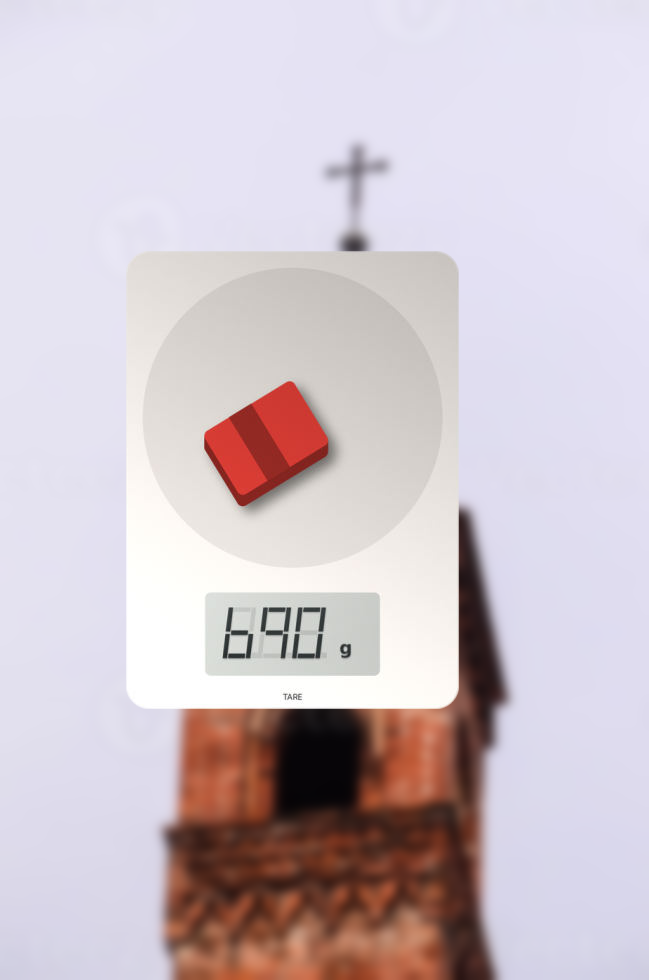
690; g
